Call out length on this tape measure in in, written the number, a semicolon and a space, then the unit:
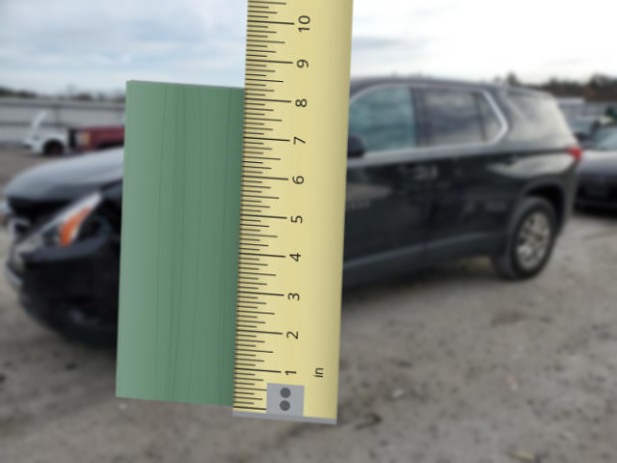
8.25; in
